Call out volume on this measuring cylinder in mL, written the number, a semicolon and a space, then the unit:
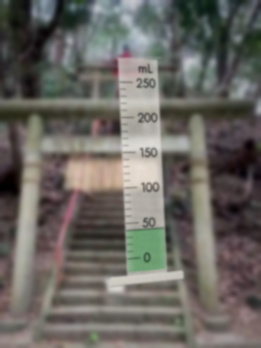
40; mL
